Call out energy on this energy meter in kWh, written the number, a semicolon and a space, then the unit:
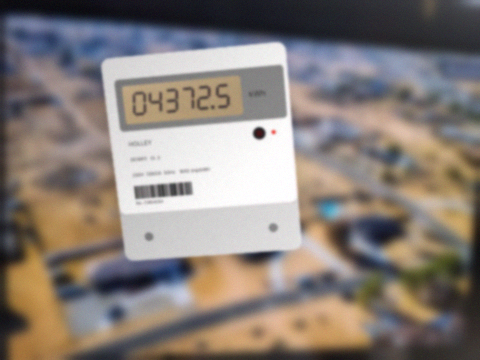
4372.5; kWh
